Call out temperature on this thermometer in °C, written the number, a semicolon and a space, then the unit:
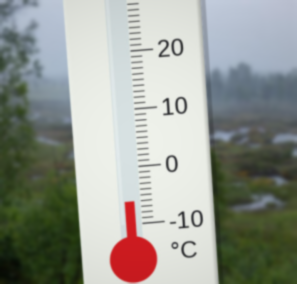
-6; °C
